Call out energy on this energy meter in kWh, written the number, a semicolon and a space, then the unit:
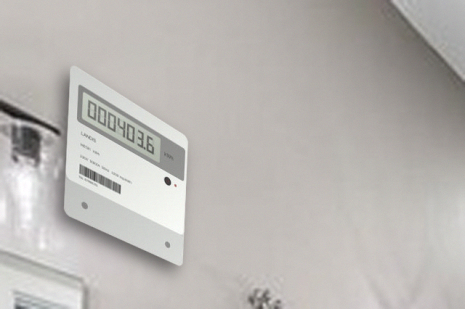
403.6; kWh
